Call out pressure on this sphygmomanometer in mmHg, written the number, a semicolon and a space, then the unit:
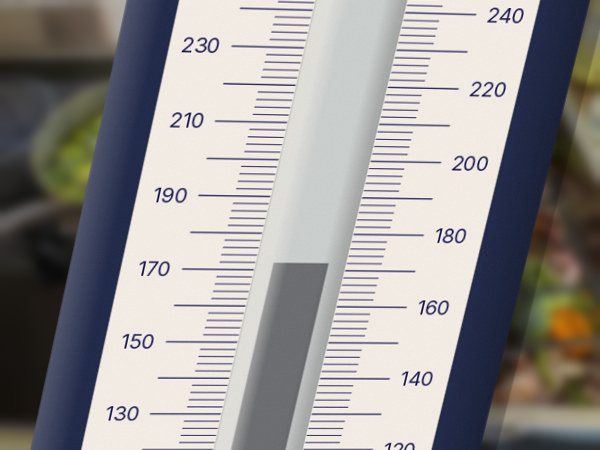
172; mmHg
